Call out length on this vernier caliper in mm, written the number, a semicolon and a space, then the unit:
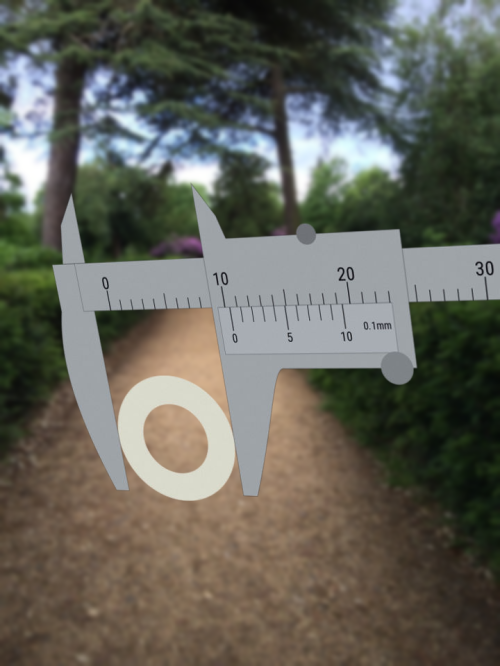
10.4; mm
